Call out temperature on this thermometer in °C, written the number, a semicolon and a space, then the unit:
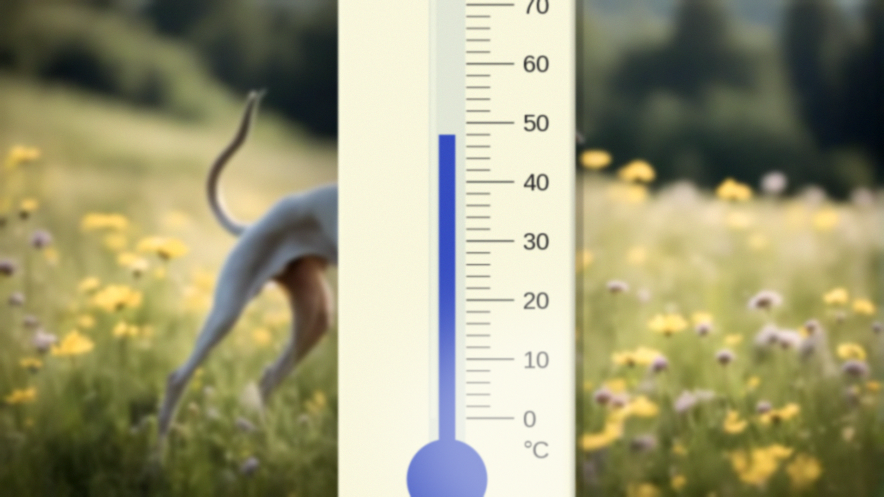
48; °C
